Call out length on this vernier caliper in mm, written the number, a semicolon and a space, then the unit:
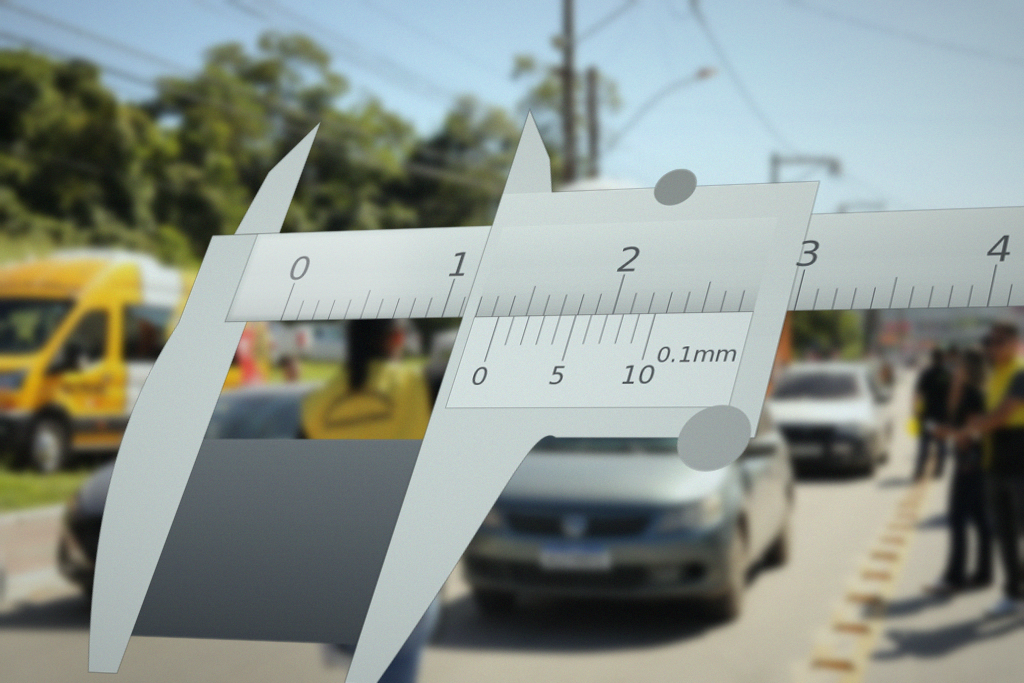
13.4; mm
